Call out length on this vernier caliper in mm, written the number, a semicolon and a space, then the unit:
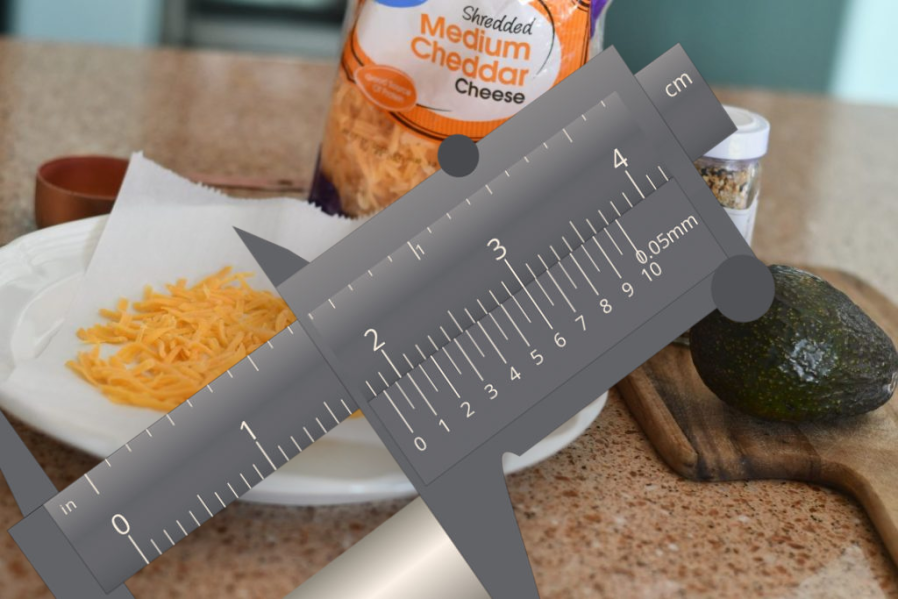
18.6; mm
